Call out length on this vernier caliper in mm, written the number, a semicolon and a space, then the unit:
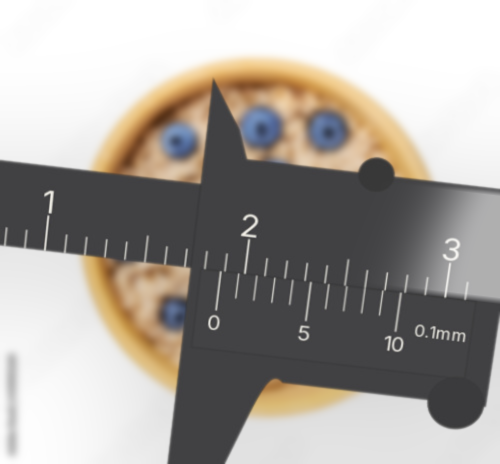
18.8; mm
